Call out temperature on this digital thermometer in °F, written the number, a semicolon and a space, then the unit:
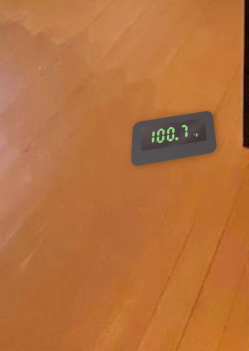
100.7; °F
